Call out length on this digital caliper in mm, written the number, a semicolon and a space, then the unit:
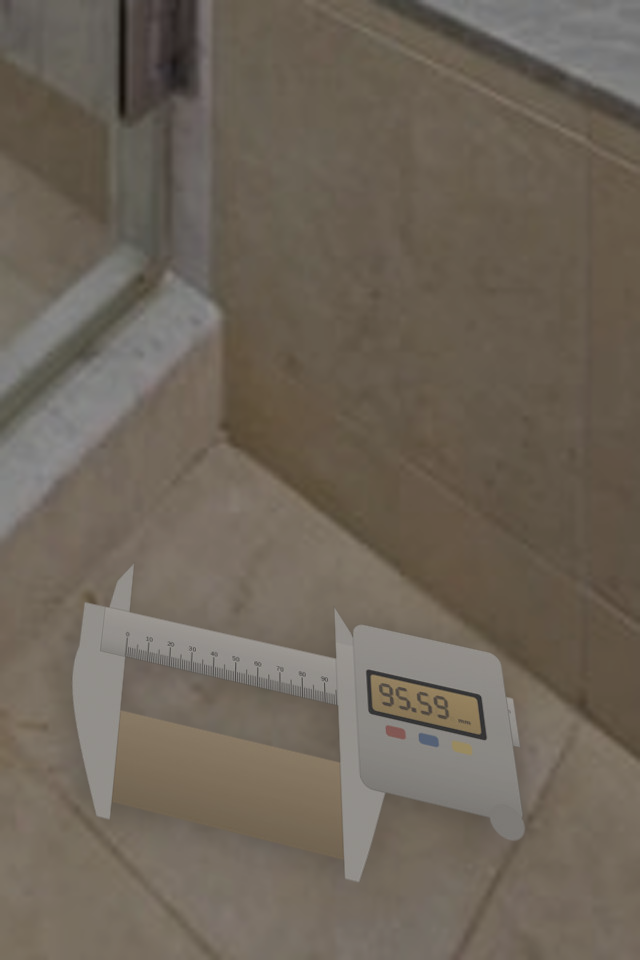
95.59; mm
